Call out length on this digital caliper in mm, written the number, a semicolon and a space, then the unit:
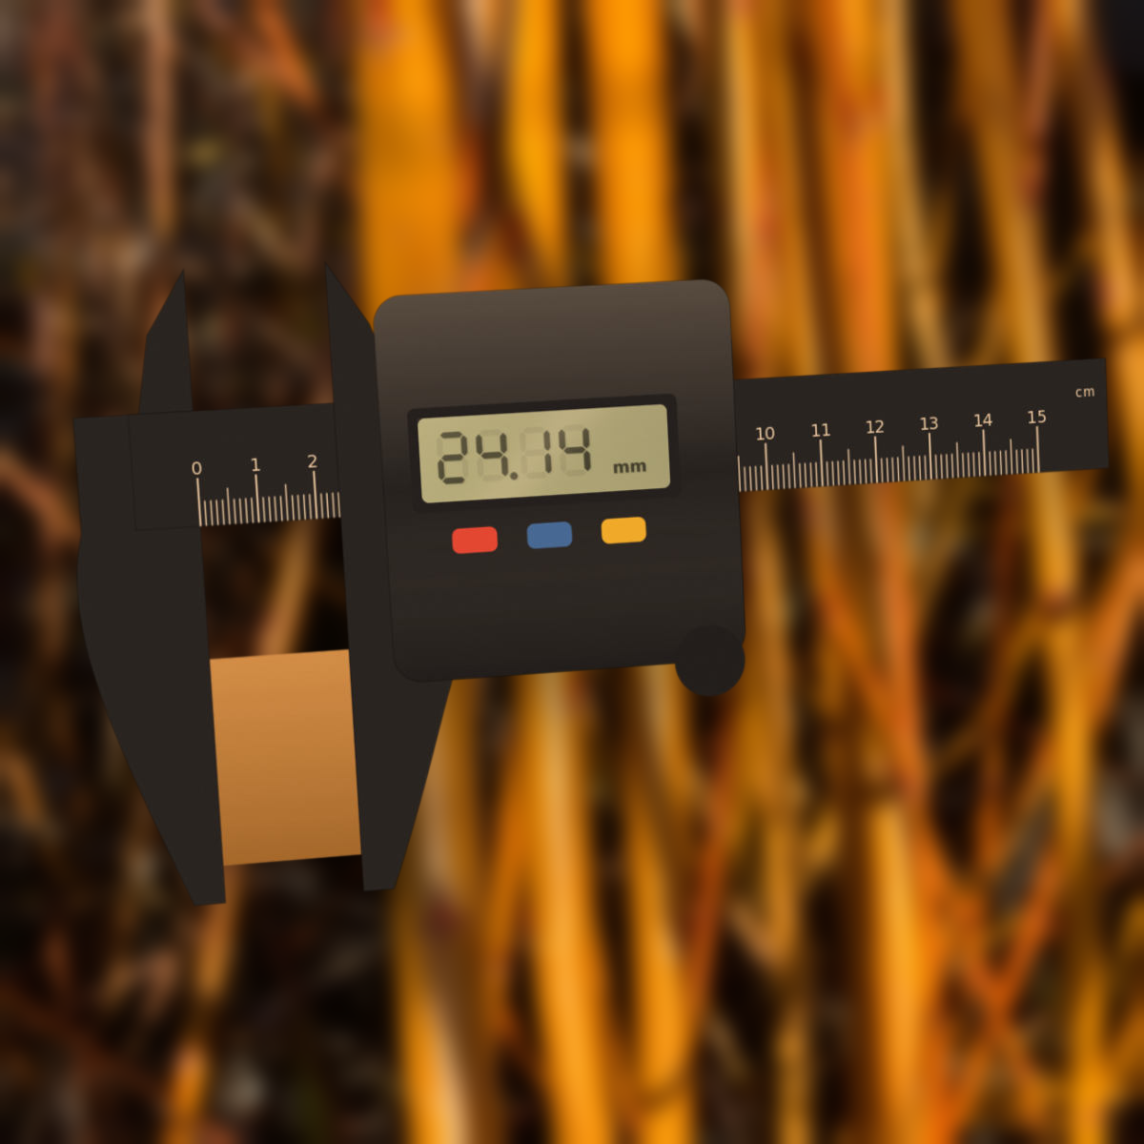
24.14; mm
